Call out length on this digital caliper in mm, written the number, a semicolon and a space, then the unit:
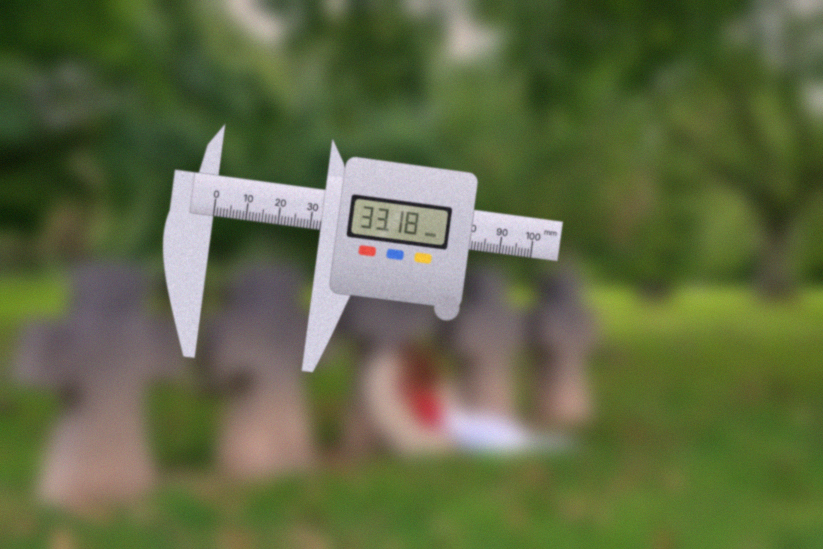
33.18; mm
